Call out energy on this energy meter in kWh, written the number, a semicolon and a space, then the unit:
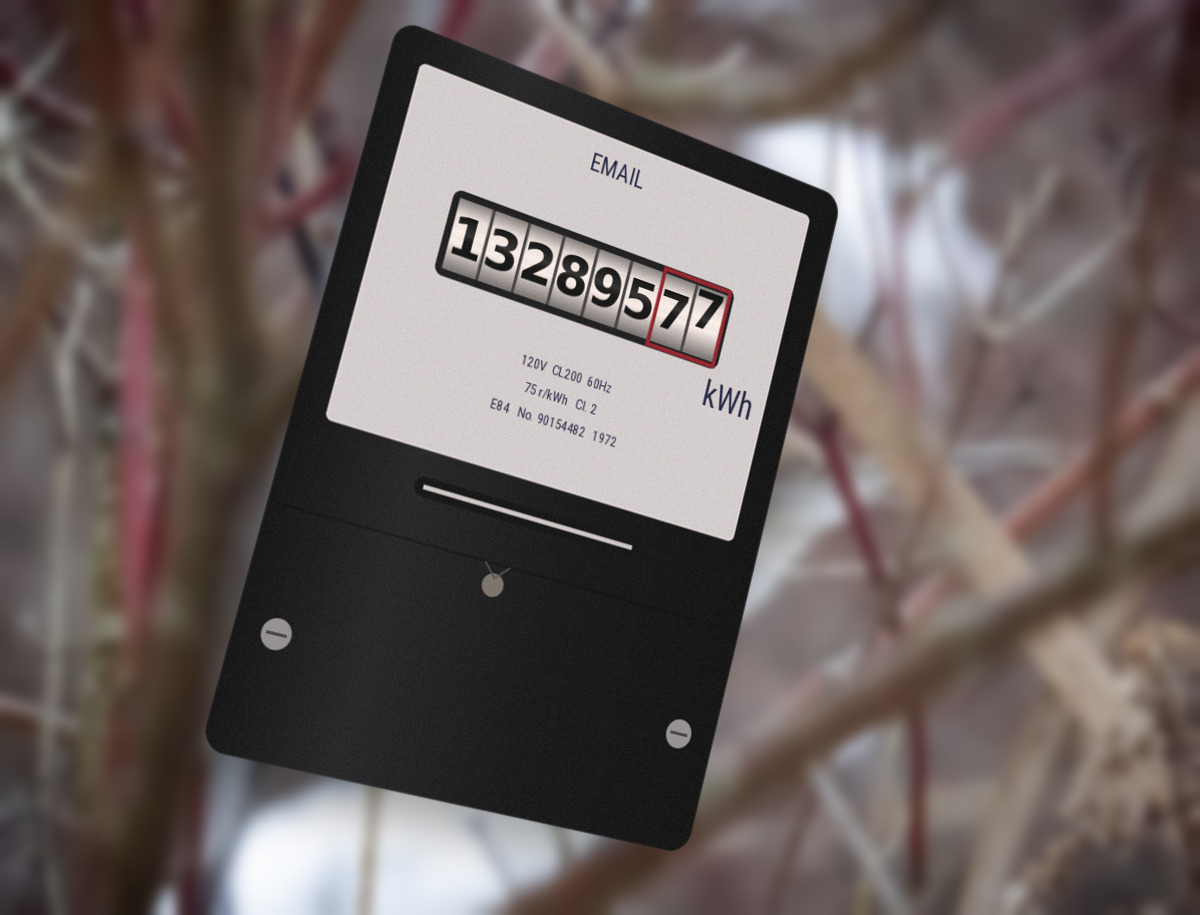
132895.77; kWh
